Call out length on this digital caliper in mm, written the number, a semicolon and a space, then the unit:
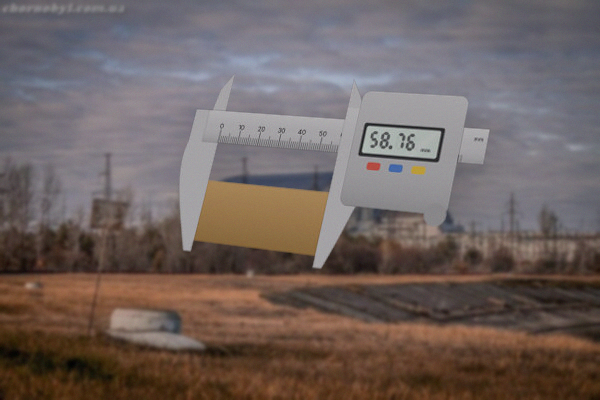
58.76; mm
